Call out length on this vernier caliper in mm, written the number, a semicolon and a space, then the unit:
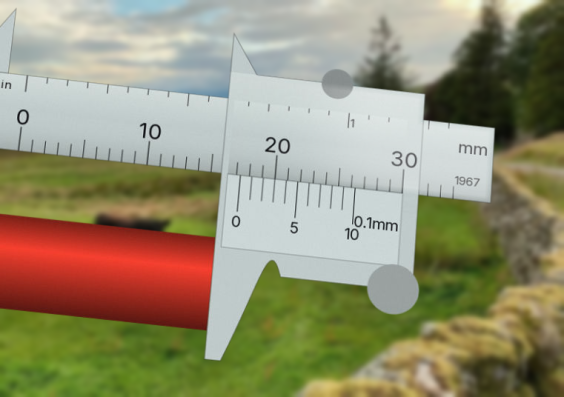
17.3; mm
